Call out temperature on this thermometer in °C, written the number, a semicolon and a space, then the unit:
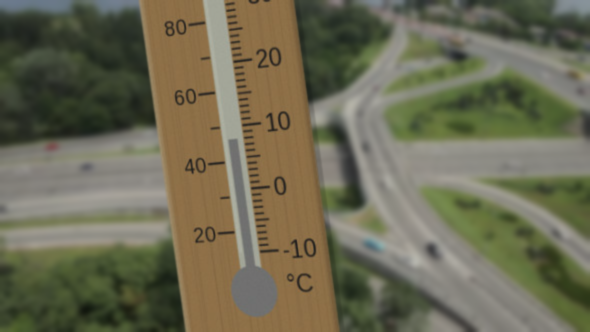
8; °C
